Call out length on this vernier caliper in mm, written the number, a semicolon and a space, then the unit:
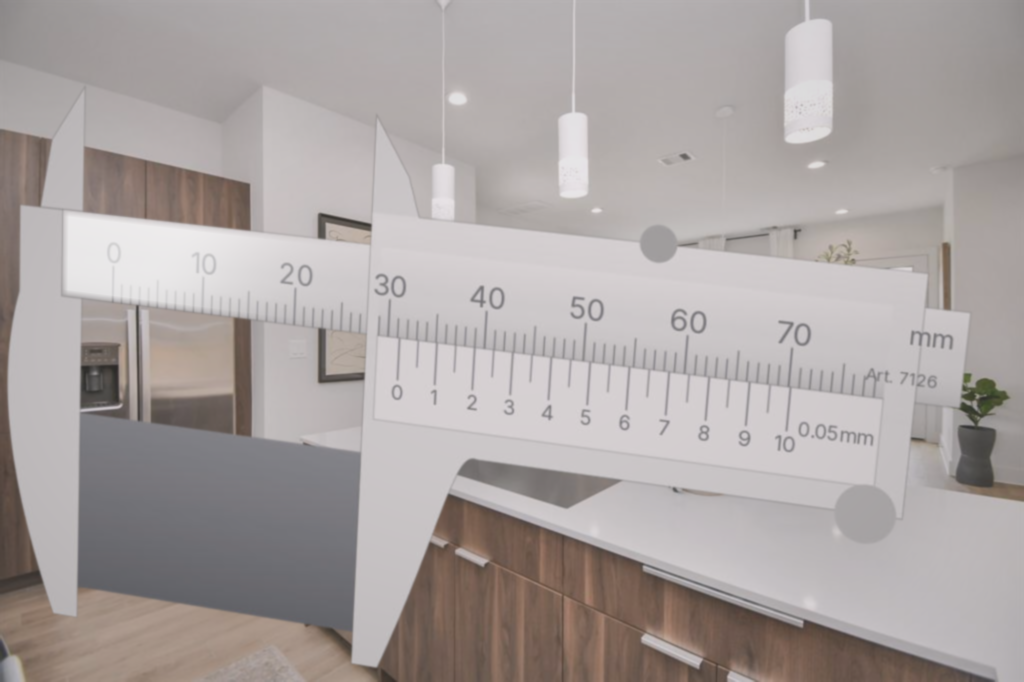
31.2; mm
